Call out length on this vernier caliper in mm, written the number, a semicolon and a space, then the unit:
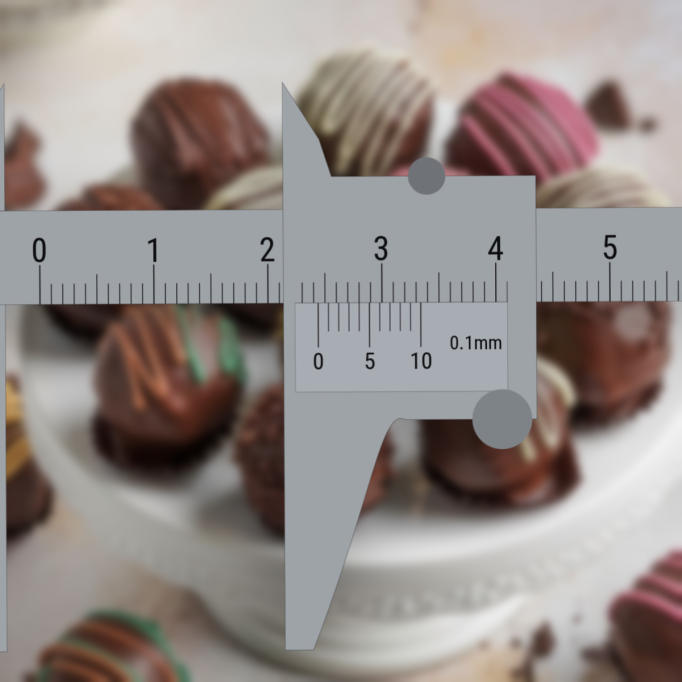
24.4; mm
